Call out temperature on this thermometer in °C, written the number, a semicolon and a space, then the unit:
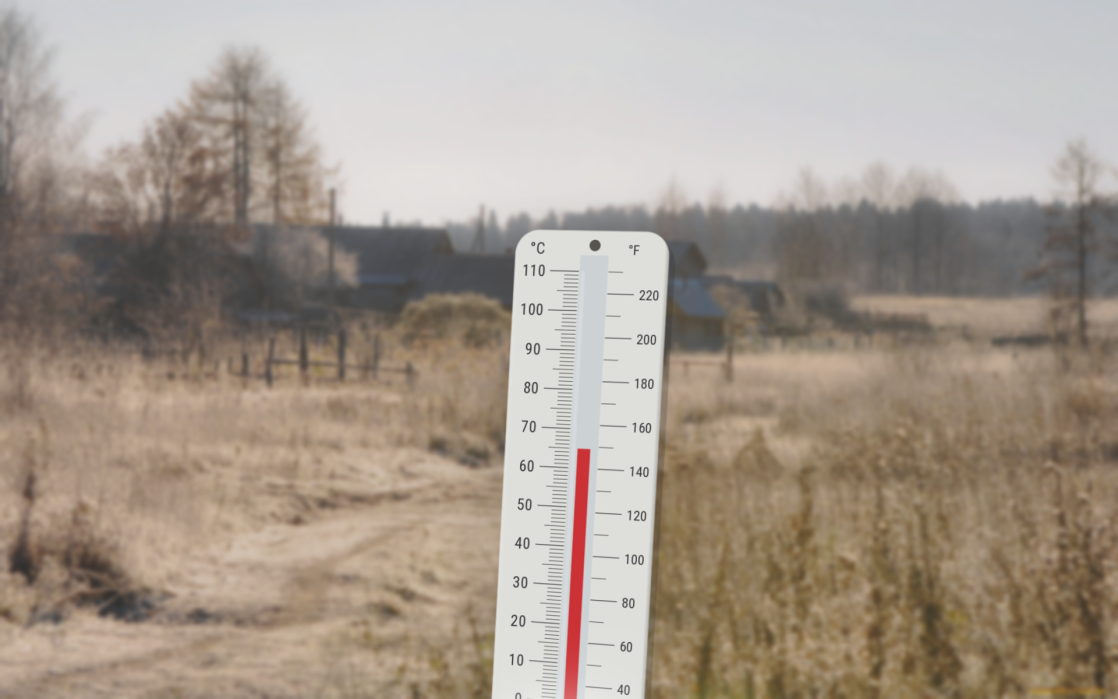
65; °C
